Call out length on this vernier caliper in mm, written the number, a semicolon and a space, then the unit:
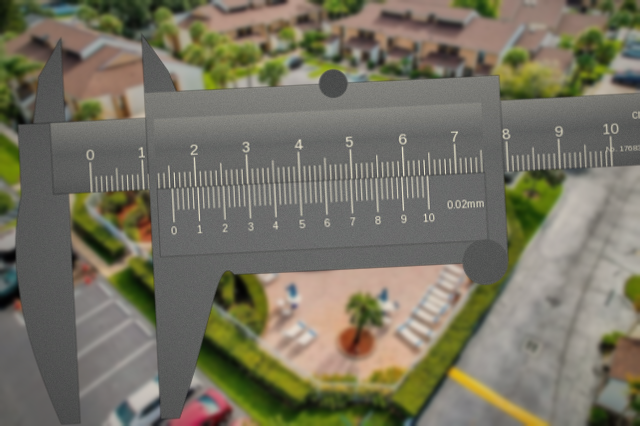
15.5; mm
